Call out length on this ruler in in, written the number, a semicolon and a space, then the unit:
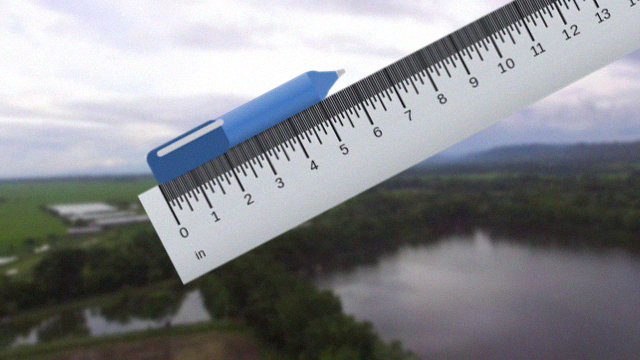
6; in
